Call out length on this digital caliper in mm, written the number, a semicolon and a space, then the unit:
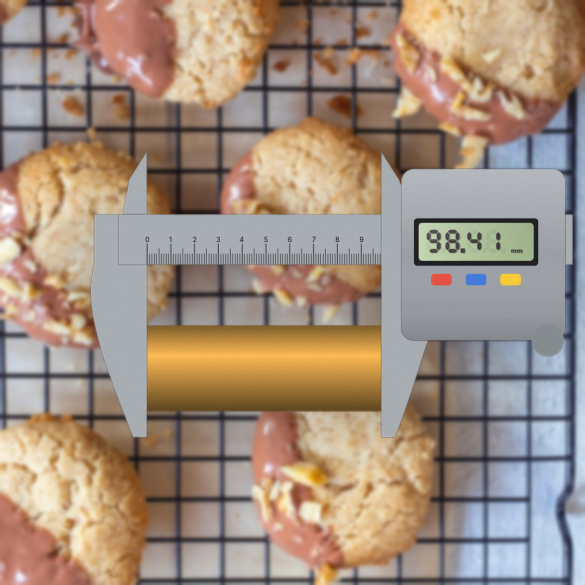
98.41; mm
